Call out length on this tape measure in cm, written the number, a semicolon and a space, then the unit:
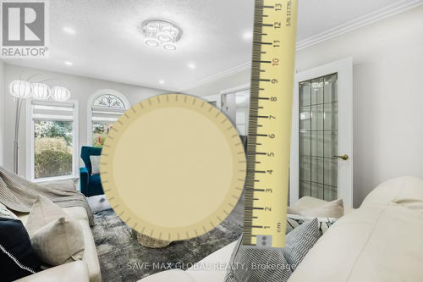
8; cm
